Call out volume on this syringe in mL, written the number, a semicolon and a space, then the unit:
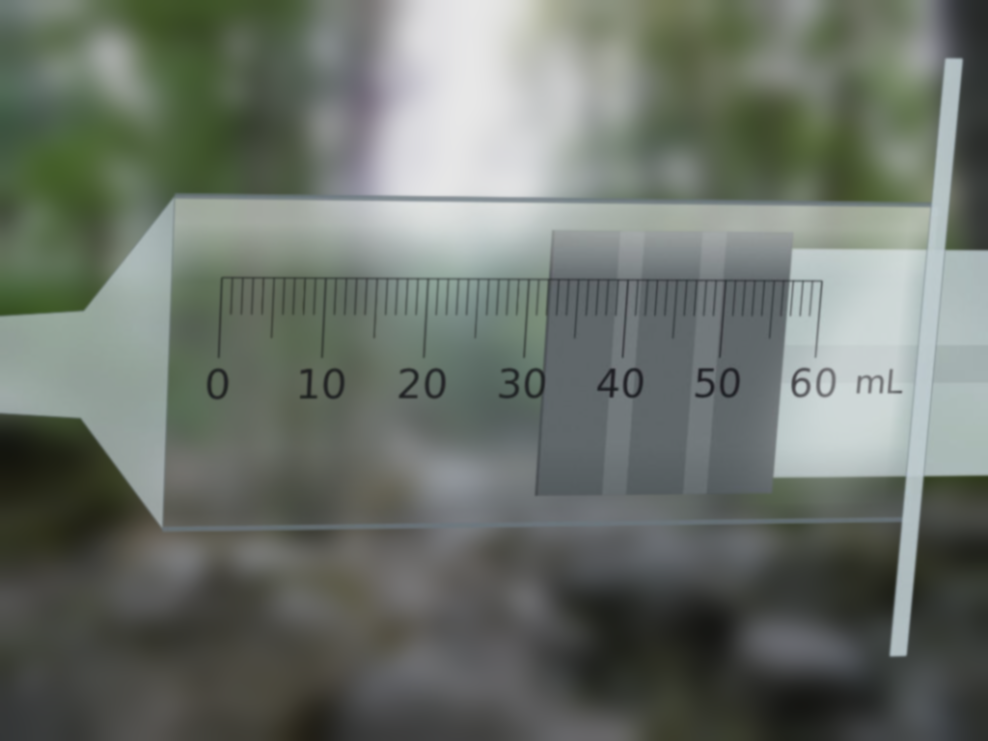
32; mL
